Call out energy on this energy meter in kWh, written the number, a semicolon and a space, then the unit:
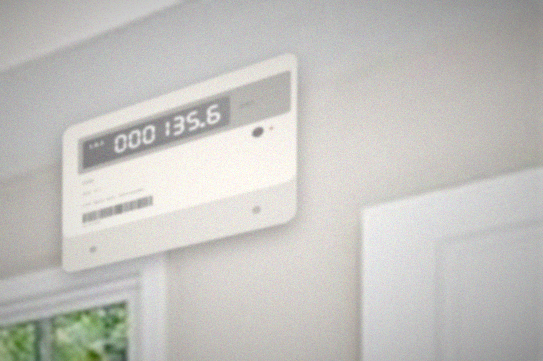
135.6; kWh
